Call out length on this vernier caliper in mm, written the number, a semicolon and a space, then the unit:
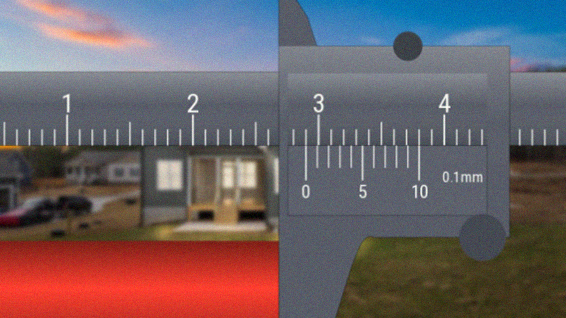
29.0; mm
